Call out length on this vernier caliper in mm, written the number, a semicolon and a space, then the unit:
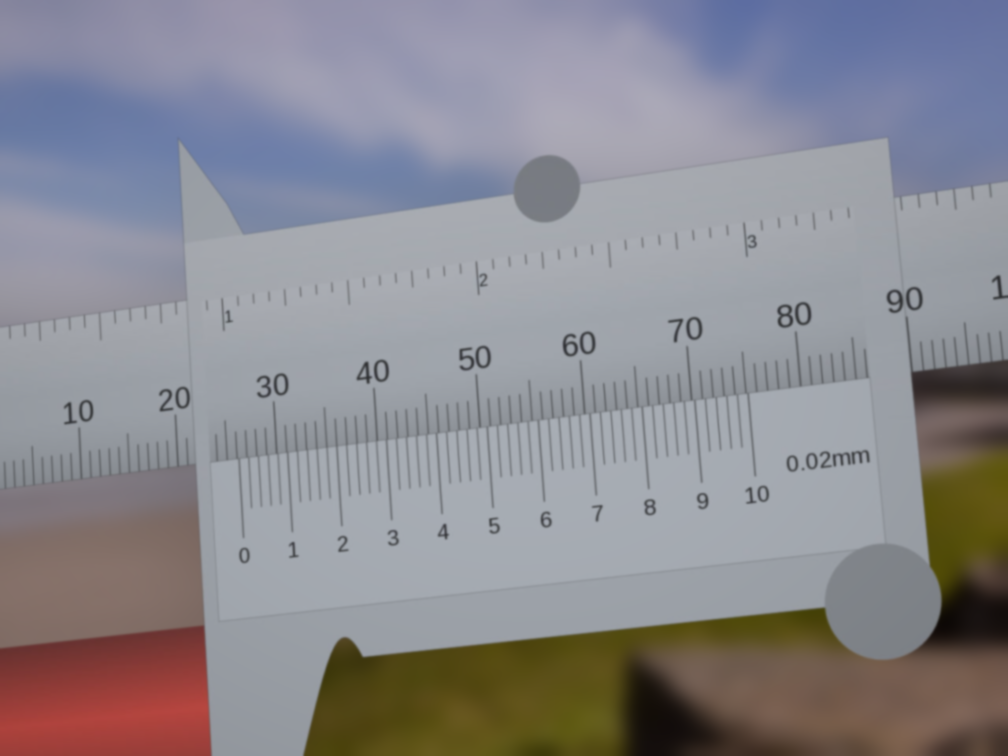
26.2; mm
